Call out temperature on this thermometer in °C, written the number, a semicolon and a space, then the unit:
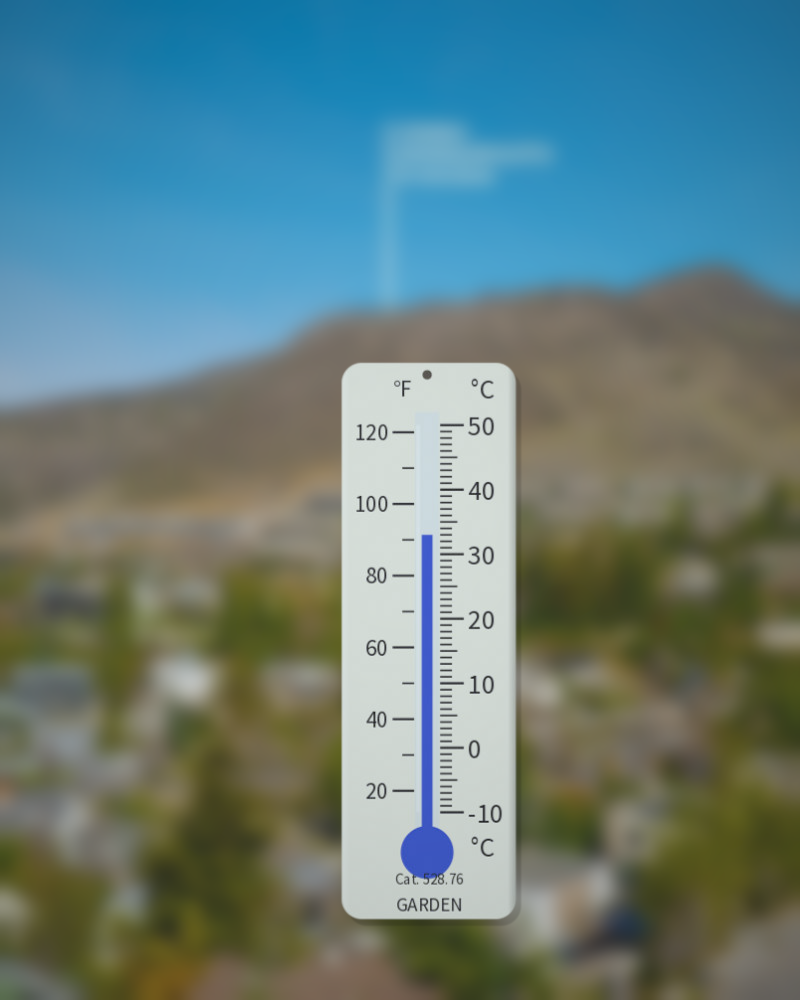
33; °C
